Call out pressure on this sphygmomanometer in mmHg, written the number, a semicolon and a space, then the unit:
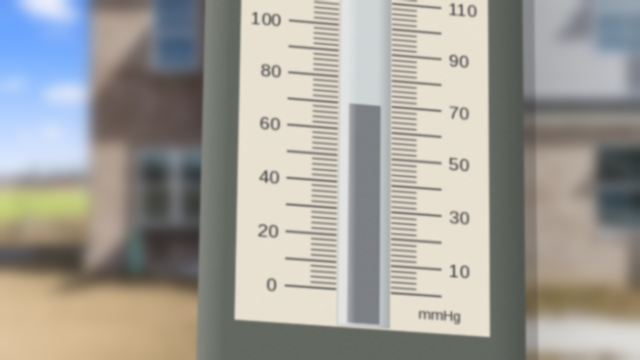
70; mmHg
